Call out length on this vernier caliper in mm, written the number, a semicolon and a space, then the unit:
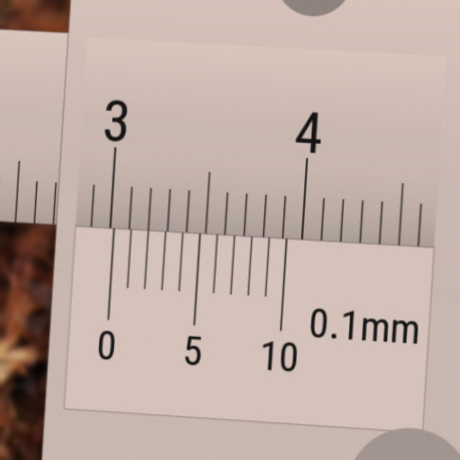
30.2; mm
